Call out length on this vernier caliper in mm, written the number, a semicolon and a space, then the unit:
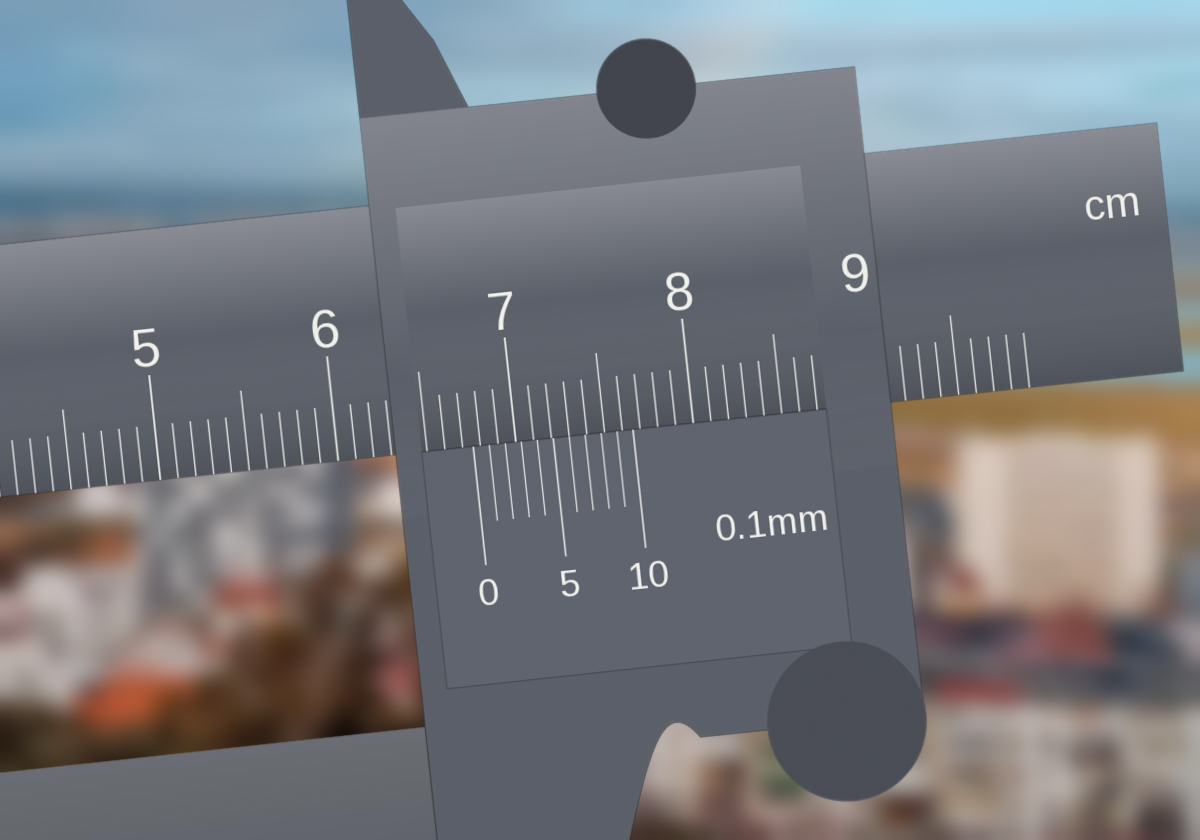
67.6; mm
